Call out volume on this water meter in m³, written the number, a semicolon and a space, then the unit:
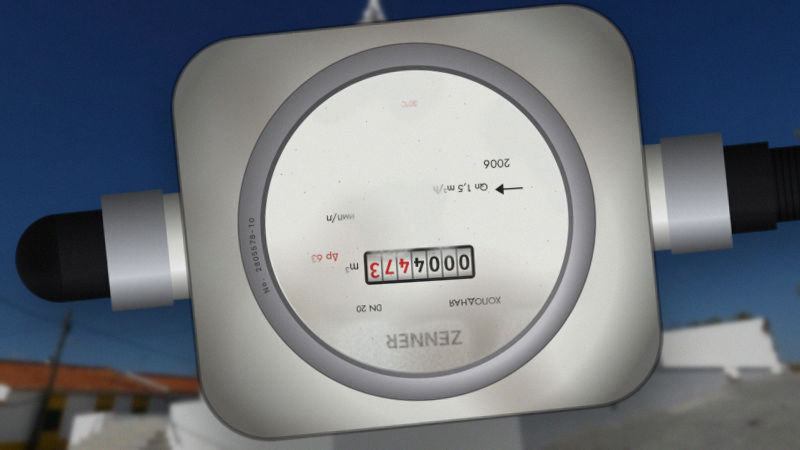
4.473; m³
